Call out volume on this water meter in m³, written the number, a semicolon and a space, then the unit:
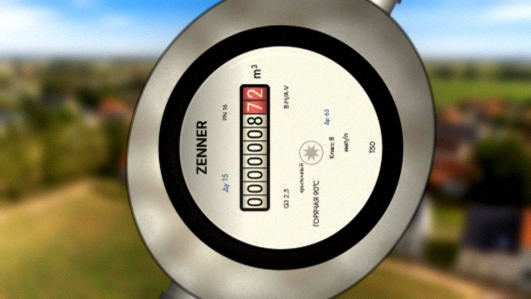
8.72; m³
